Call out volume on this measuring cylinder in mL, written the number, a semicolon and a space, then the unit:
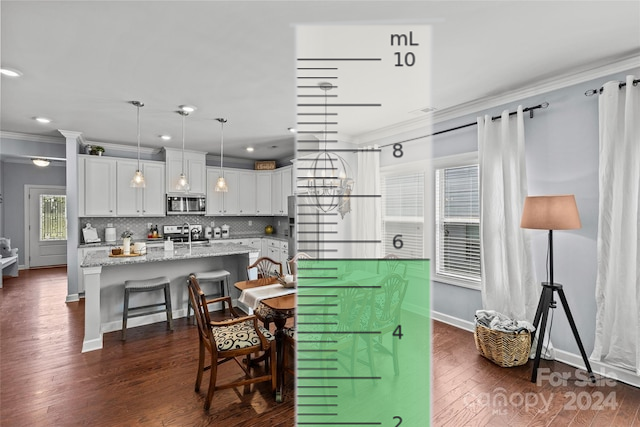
5.6; mL
